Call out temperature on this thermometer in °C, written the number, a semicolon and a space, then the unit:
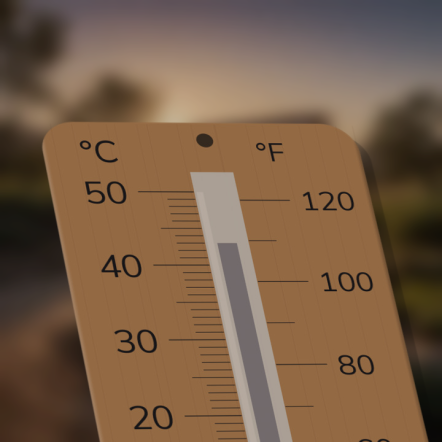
43; °C
